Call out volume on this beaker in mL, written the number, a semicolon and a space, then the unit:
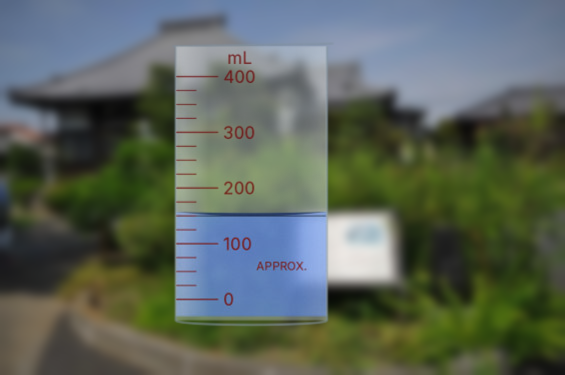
150; mL
